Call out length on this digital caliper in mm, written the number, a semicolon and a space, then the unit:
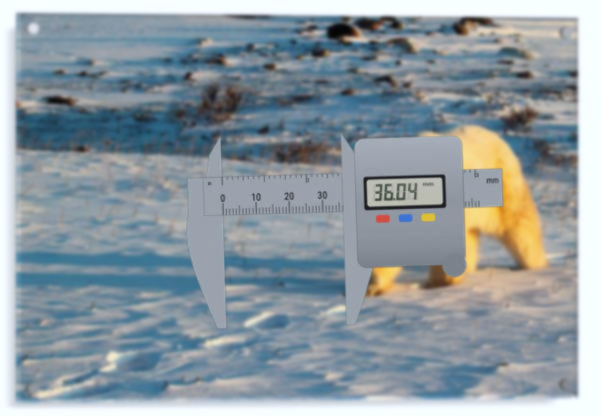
36.04; mm
